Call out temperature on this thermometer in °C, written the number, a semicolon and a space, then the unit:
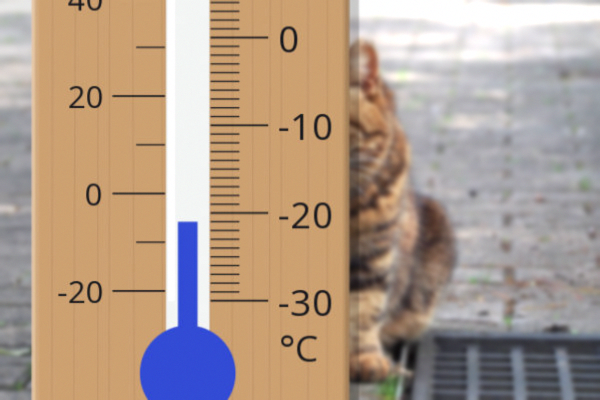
-21; °C
